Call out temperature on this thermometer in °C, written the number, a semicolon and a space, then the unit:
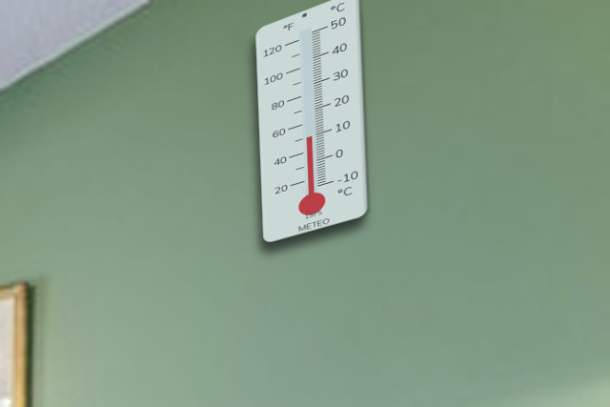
10; °C
